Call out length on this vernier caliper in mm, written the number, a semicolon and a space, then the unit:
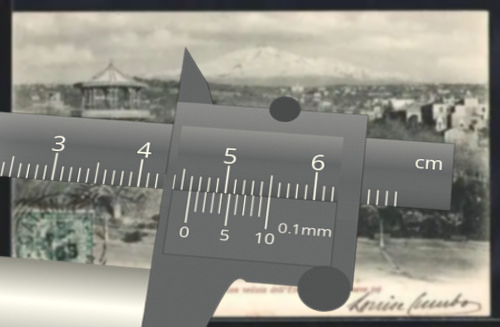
46.0; mm
